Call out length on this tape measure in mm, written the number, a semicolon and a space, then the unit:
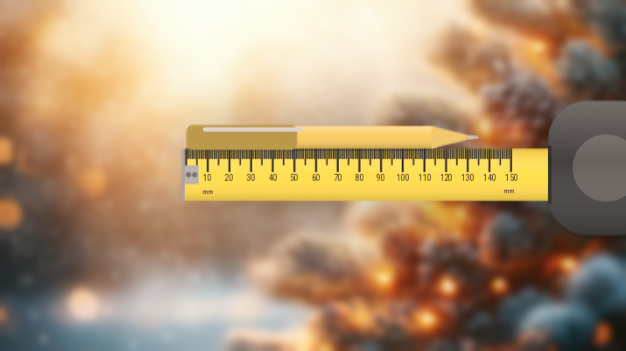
135; mm
